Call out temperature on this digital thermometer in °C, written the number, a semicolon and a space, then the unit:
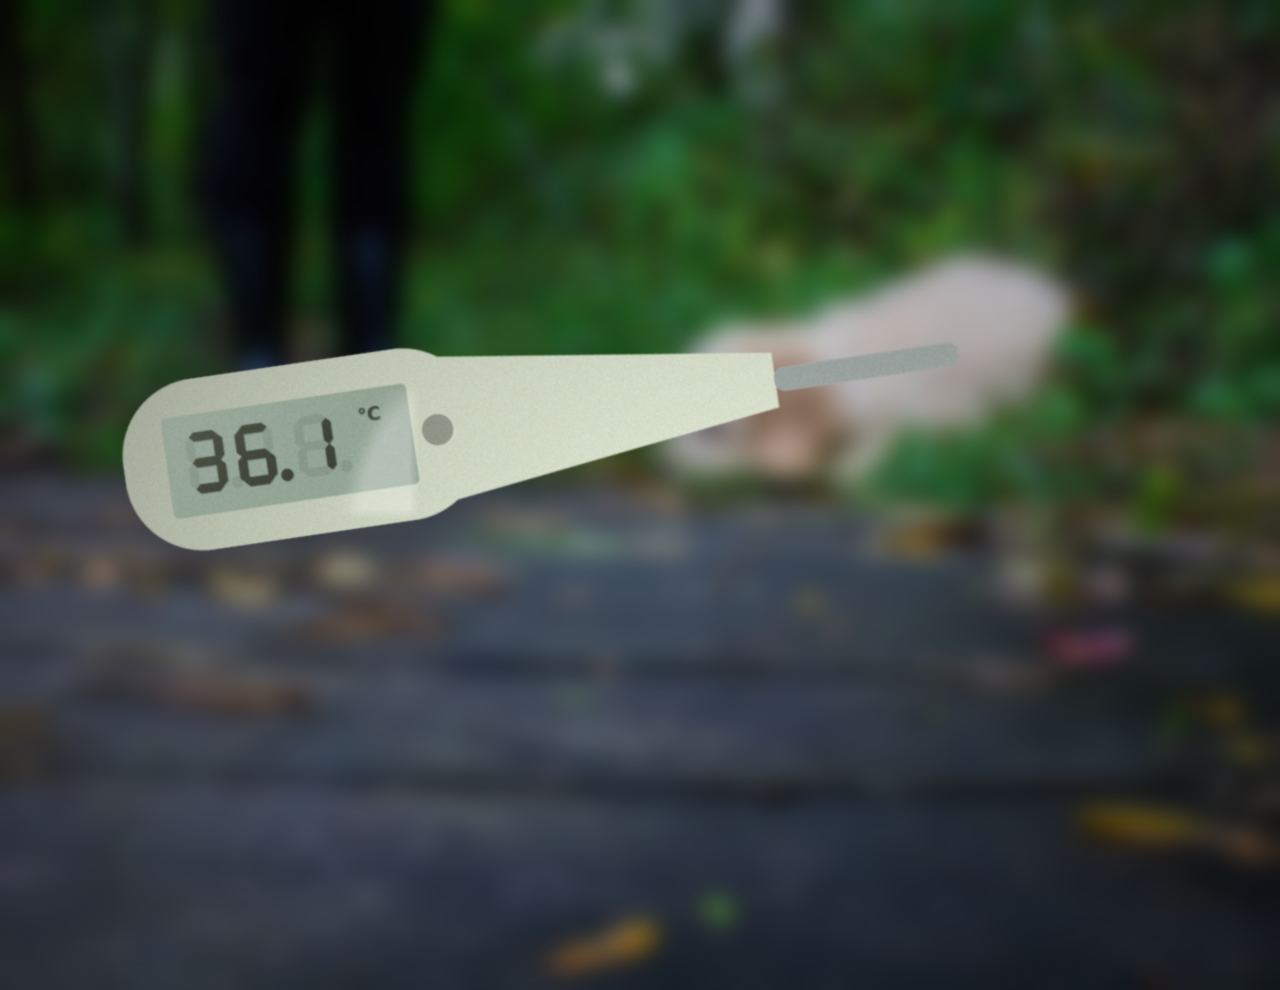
36.1; °C
